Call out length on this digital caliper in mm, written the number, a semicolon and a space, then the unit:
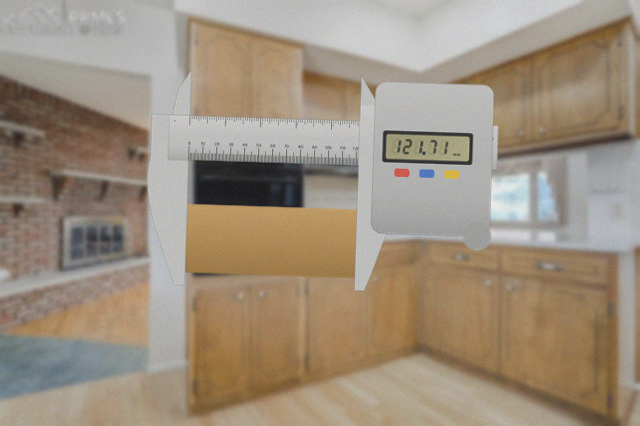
121.71; mm
